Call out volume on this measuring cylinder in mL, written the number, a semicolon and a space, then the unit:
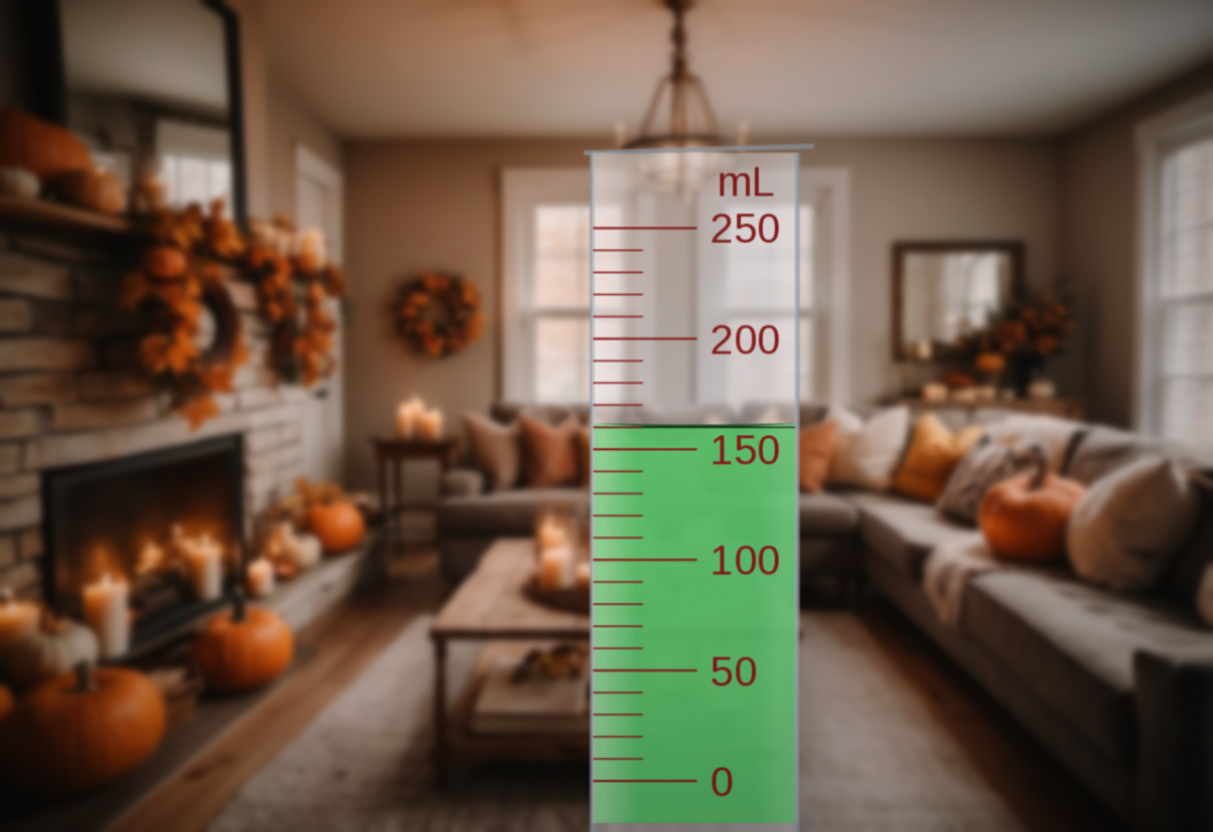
160; mL
